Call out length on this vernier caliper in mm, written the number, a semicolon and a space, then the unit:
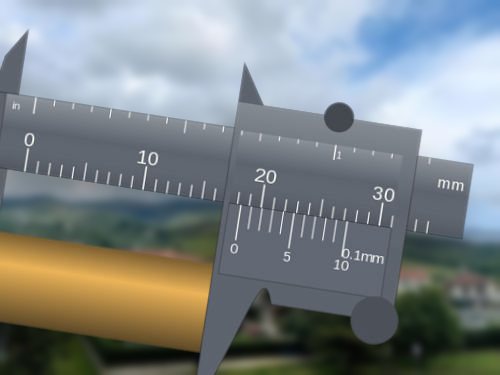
18.3; mm
